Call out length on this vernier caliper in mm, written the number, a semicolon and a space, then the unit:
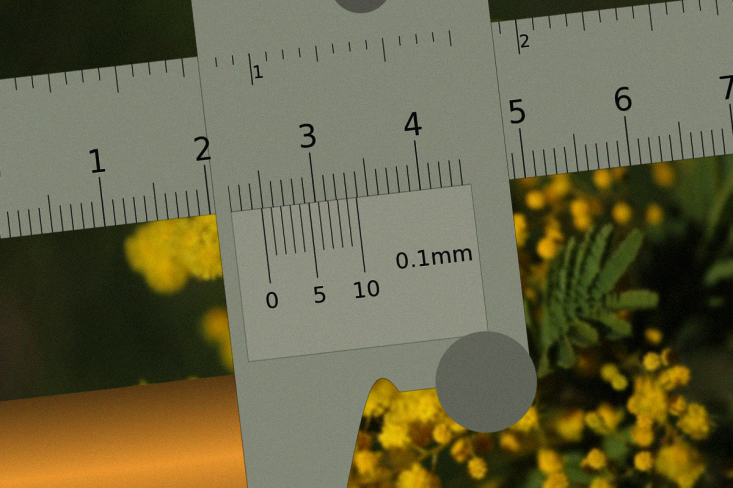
24.9; mm
